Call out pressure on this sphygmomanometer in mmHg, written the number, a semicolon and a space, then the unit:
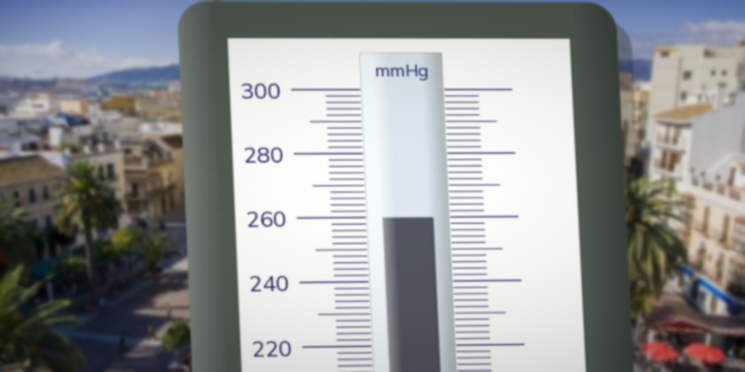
260; mmHg
